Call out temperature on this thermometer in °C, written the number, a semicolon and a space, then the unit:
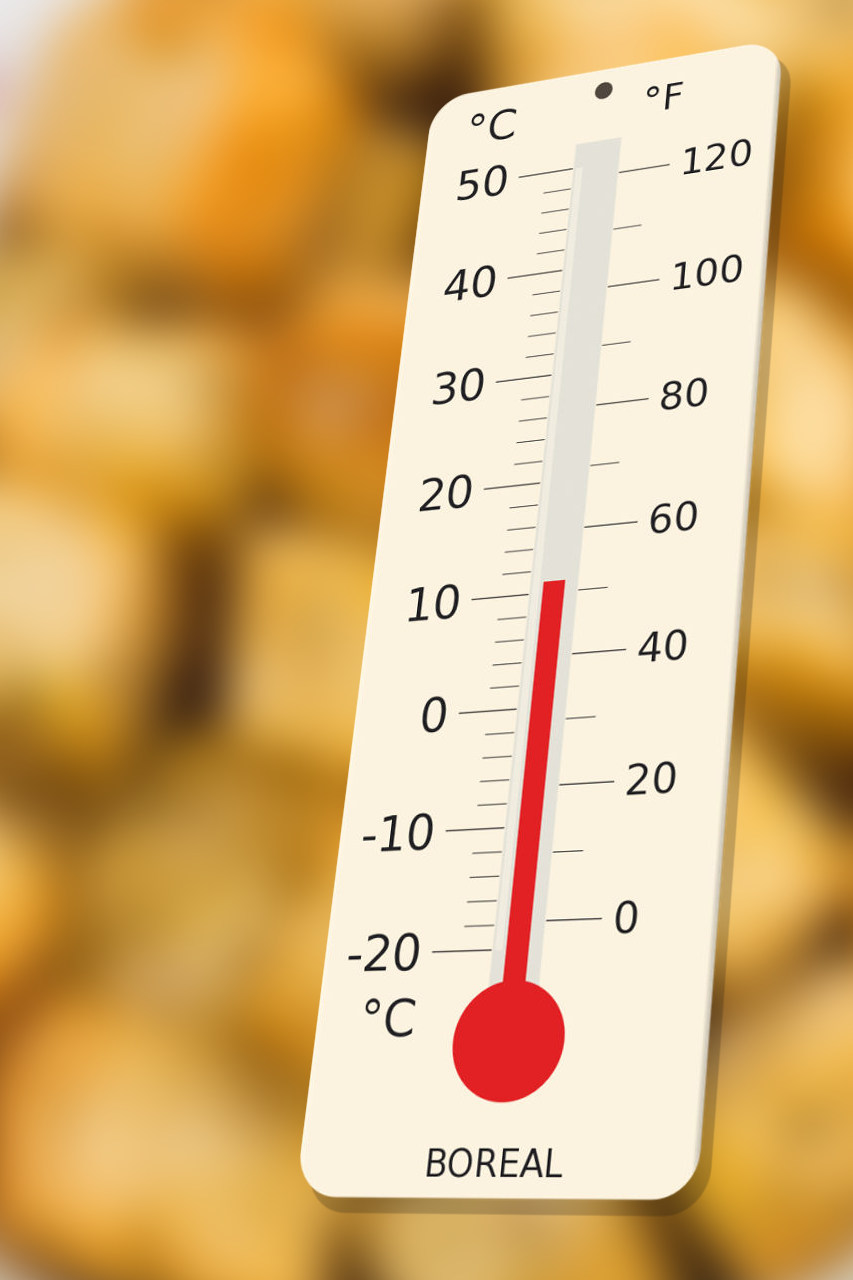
11; °C
